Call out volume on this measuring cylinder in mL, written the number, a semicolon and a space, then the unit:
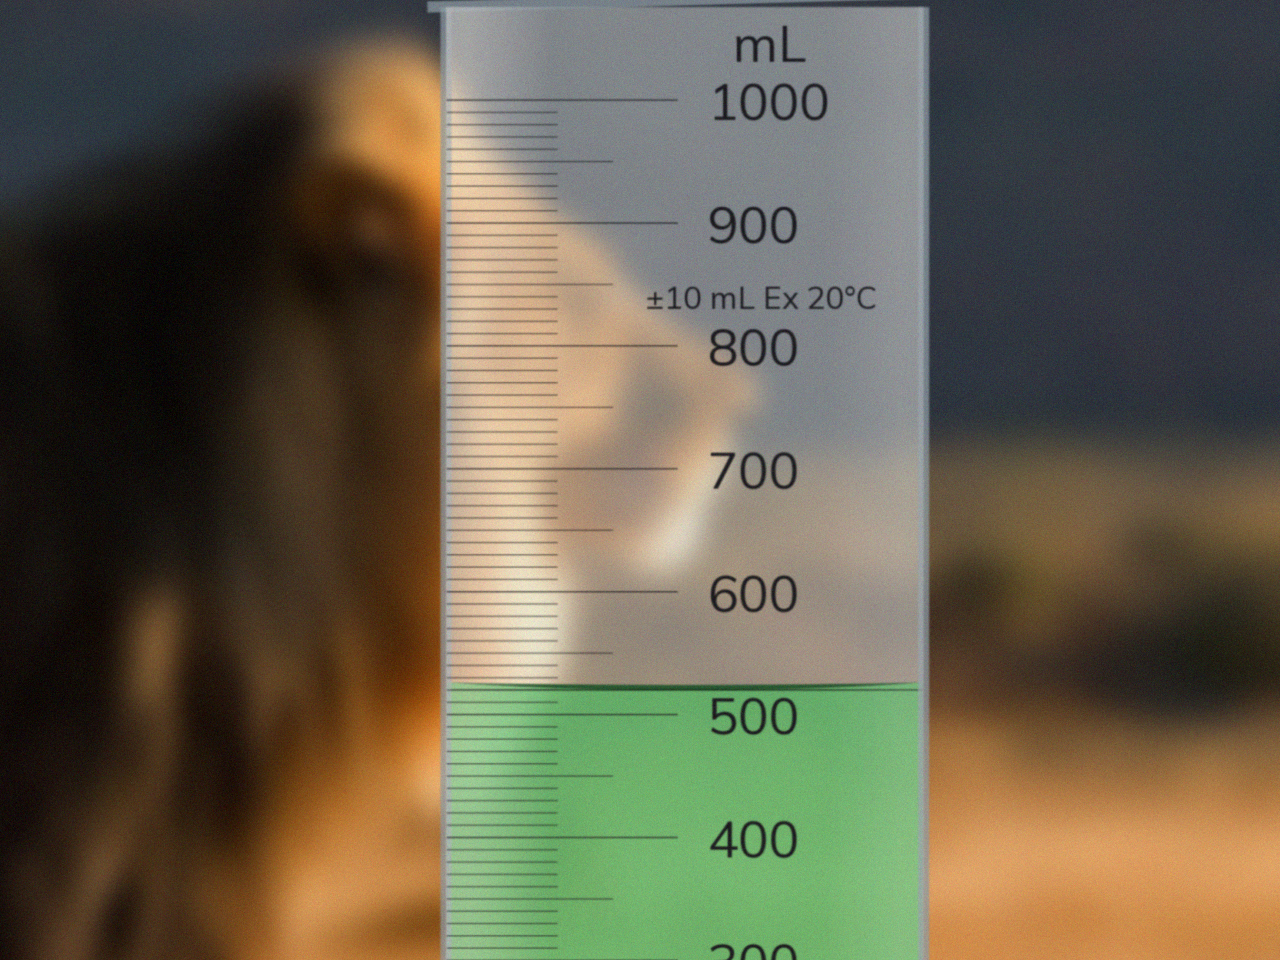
520; mL
